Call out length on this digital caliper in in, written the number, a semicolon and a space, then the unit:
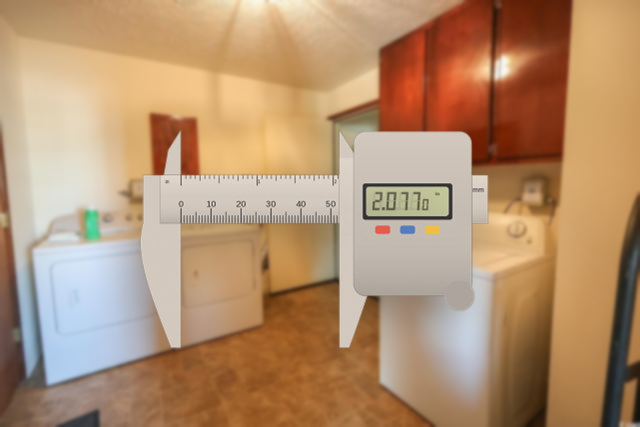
2.0770; in
